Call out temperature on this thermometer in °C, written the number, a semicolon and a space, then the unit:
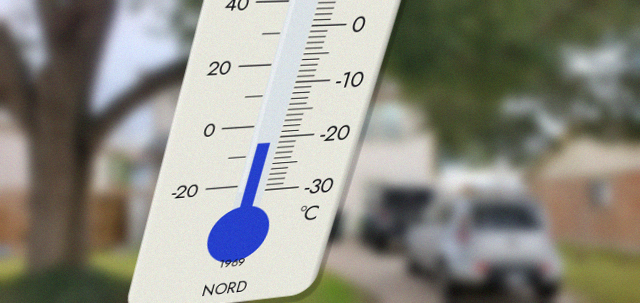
-21; °C
